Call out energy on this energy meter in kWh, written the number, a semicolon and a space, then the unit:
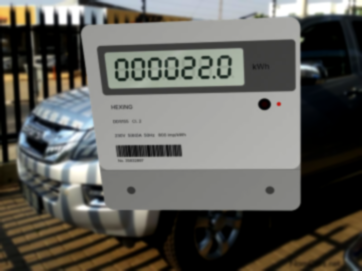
22.0; kWh
